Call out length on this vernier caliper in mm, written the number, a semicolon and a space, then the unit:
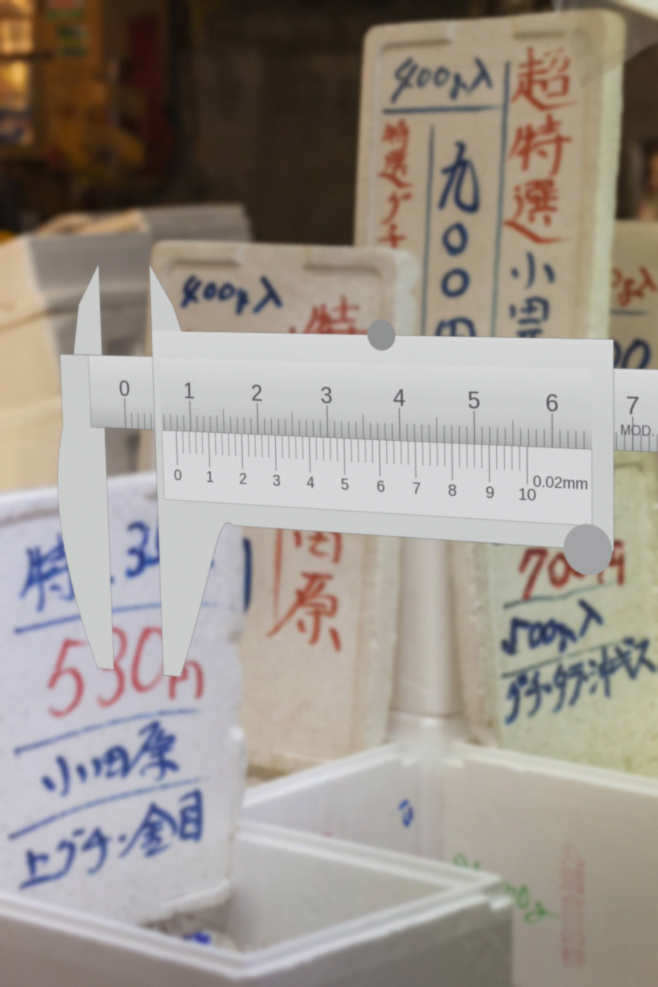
7.8; mm
